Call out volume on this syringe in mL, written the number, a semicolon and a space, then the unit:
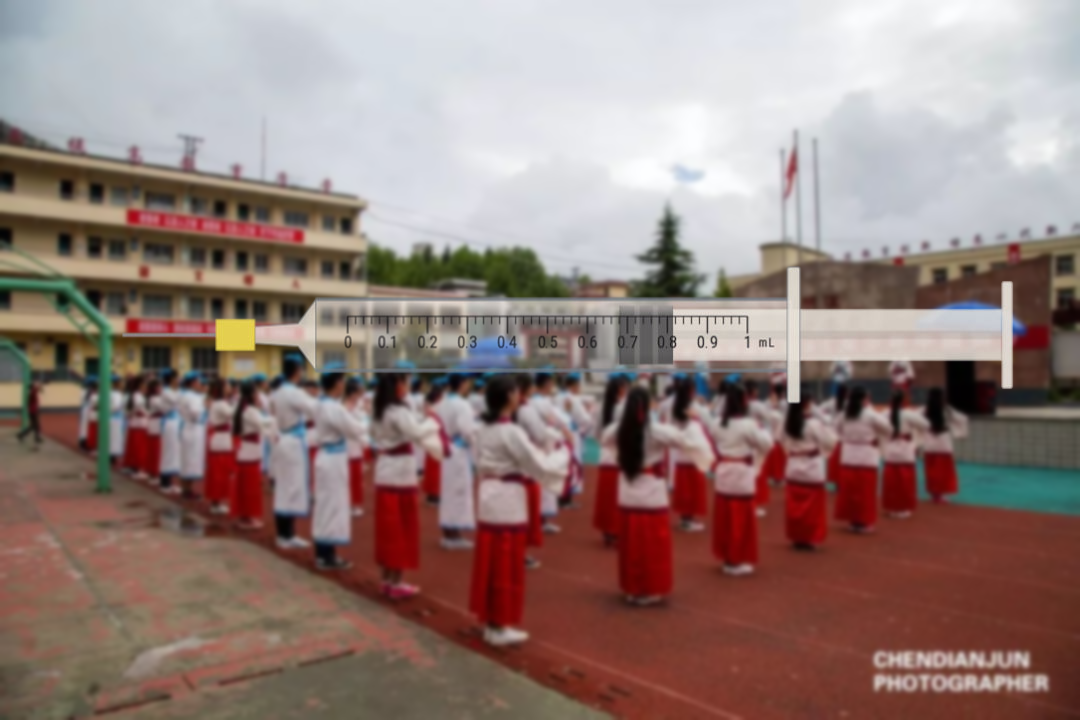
0.68; mL
